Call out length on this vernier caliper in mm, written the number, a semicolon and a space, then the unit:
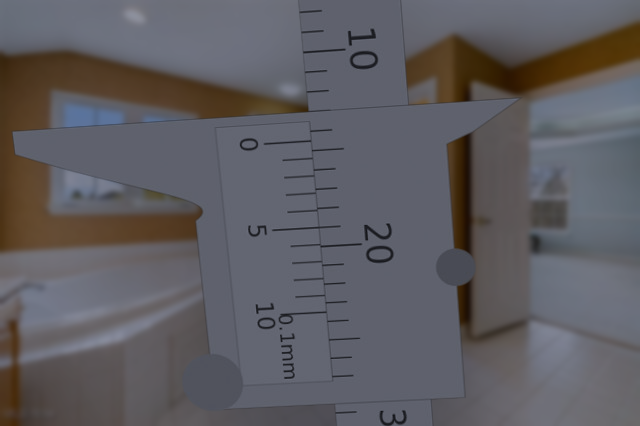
14.5; mm
